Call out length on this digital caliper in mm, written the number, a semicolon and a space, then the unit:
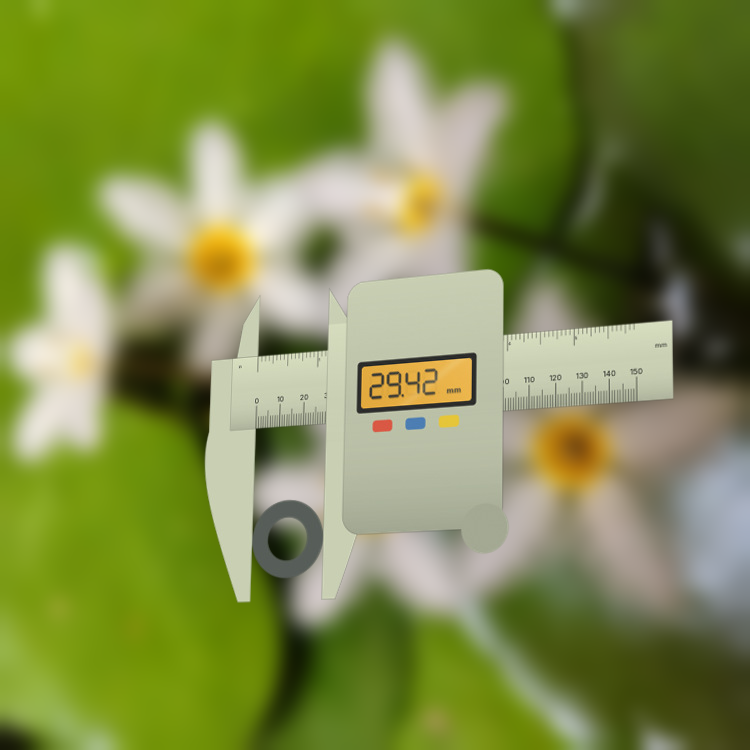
29.42; mm
